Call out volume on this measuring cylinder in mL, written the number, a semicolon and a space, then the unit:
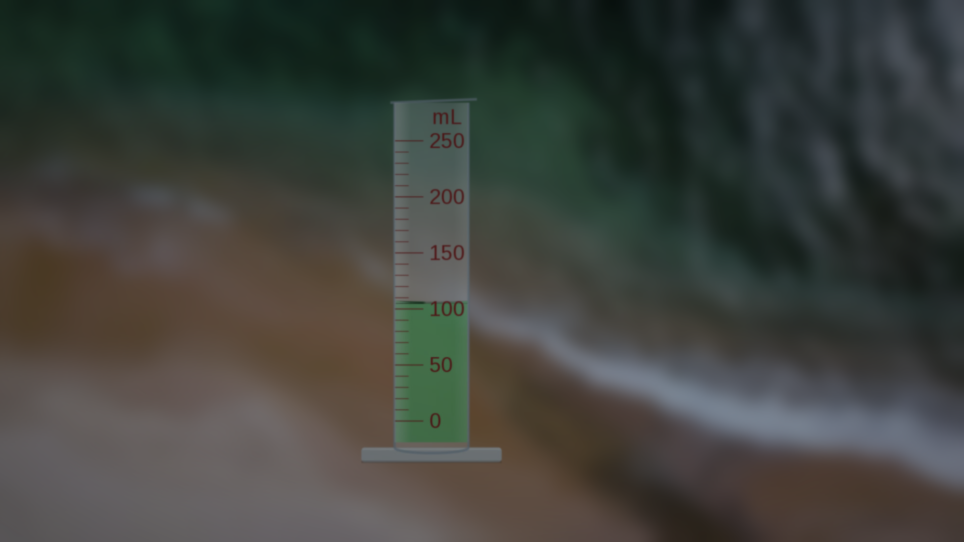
105; mL
